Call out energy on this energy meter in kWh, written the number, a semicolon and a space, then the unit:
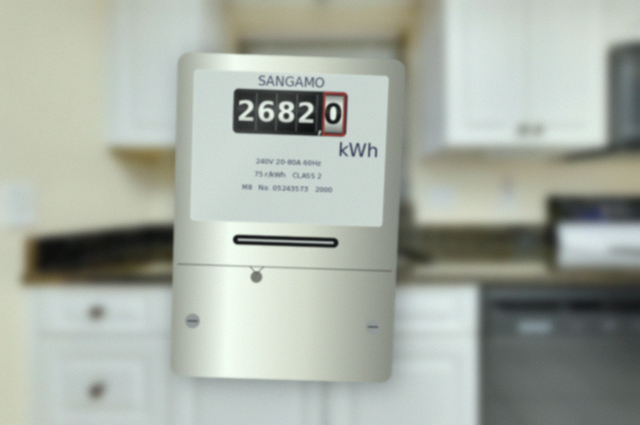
2682.0; kWh
